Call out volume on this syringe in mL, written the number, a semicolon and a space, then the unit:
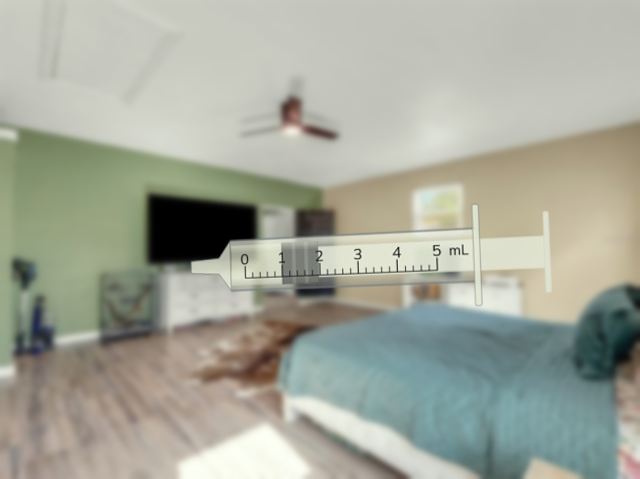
1; mL
